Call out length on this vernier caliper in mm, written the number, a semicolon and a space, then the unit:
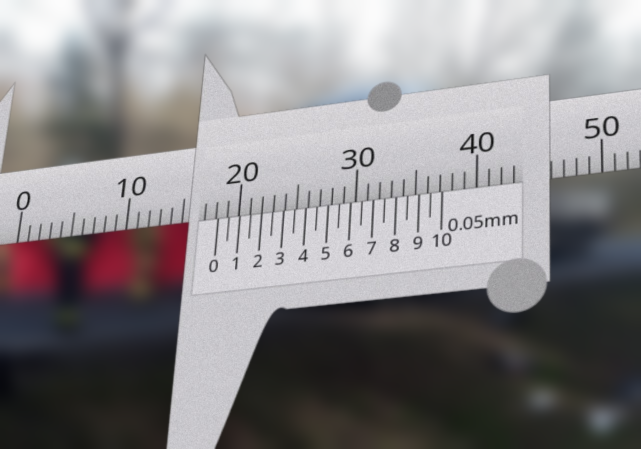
18.2; mm
